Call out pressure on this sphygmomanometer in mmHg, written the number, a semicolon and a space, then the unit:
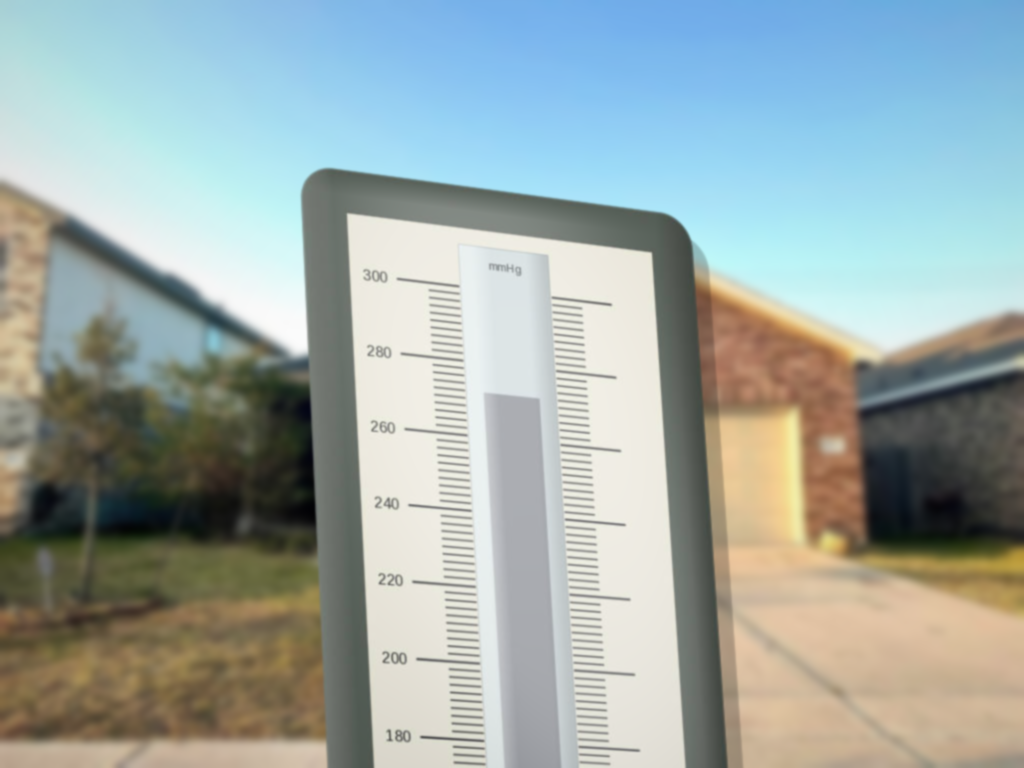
272; mmHg
